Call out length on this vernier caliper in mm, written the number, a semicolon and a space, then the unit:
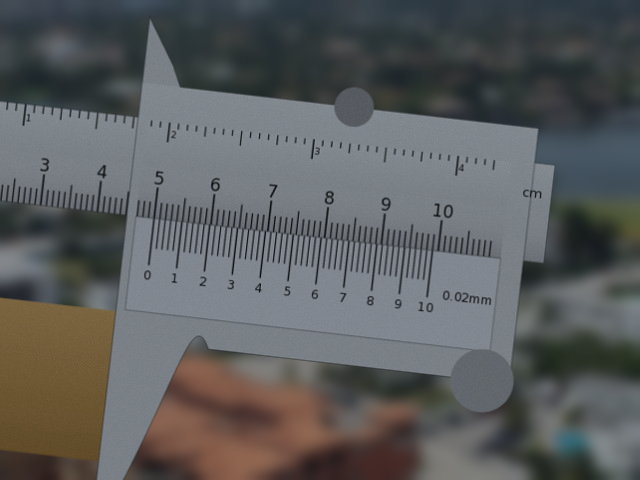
50.0; mm
